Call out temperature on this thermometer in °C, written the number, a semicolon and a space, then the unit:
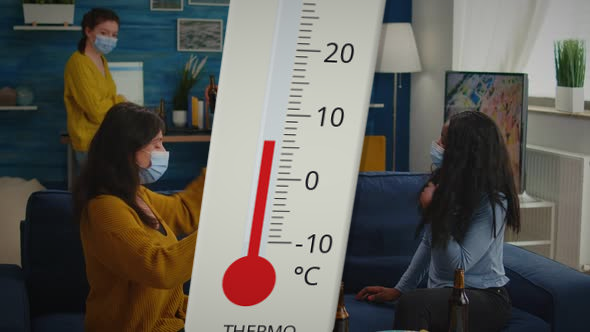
6; °C
